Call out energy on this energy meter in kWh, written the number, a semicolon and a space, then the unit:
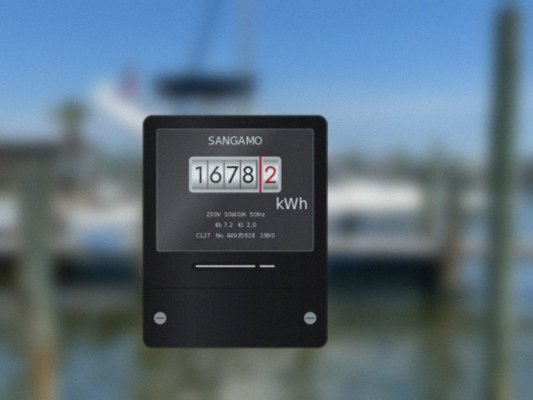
1678.2; kWh
